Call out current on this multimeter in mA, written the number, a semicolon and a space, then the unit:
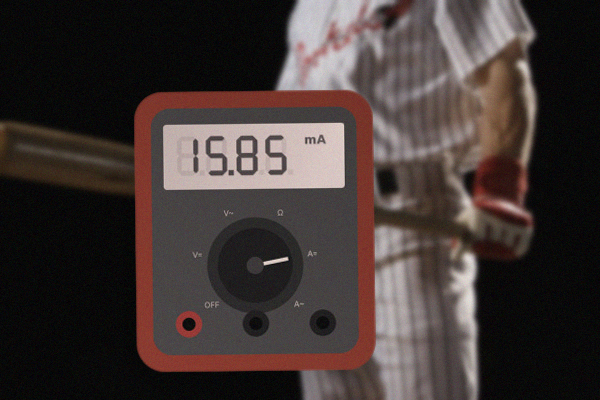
15.85; mA
